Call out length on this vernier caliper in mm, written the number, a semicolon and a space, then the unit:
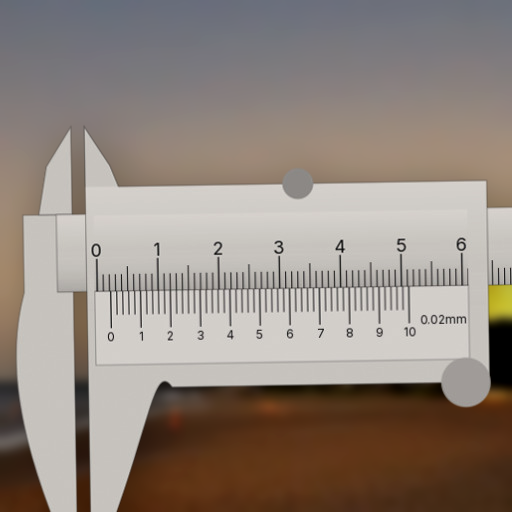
2.2; mm
